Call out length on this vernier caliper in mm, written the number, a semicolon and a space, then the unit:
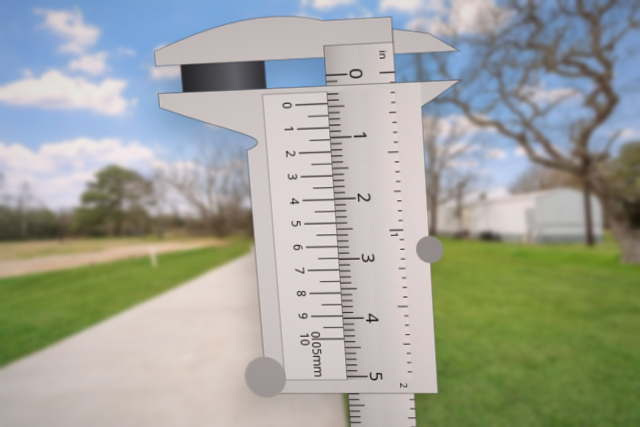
4.5; mm
